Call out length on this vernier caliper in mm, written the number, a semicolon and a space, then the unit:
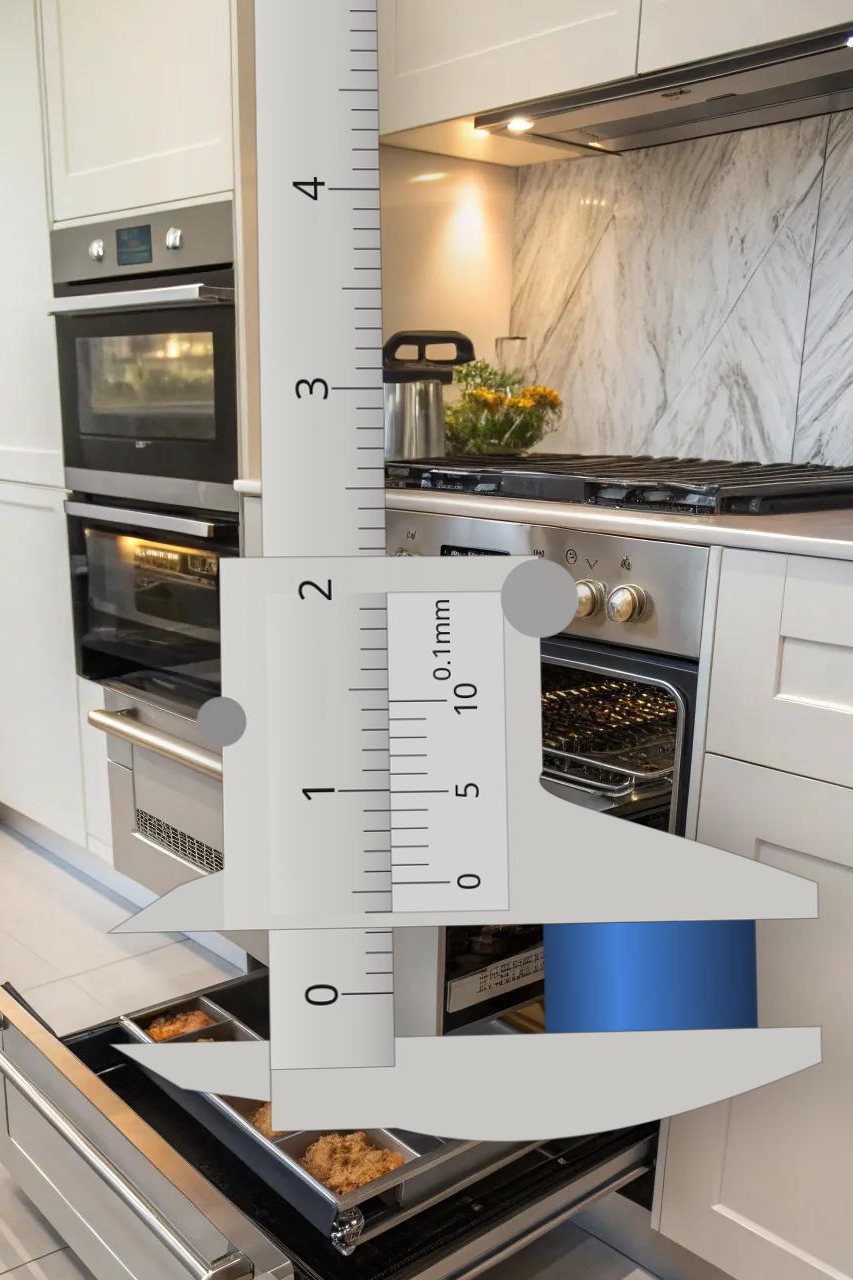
5.4; mm
